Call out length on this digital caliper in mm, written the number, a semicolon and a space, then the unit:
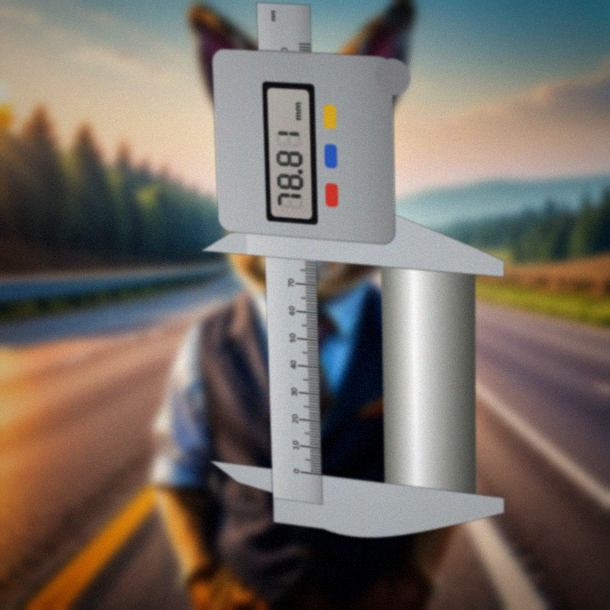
78.81; mm
